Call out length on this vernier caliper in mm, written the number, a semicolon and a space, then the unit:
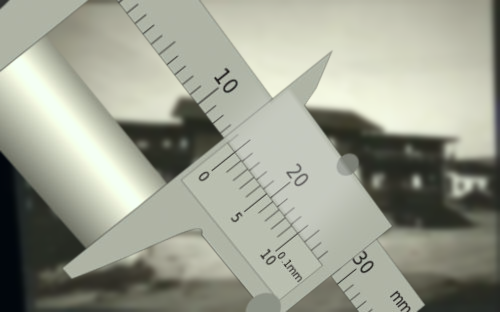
15.0; mm
